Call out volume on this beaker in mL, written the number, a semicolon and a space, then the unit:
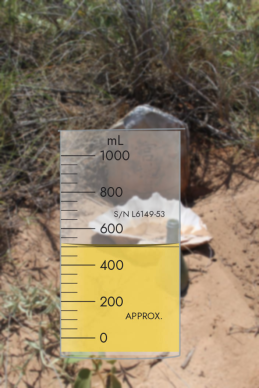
500; mL
